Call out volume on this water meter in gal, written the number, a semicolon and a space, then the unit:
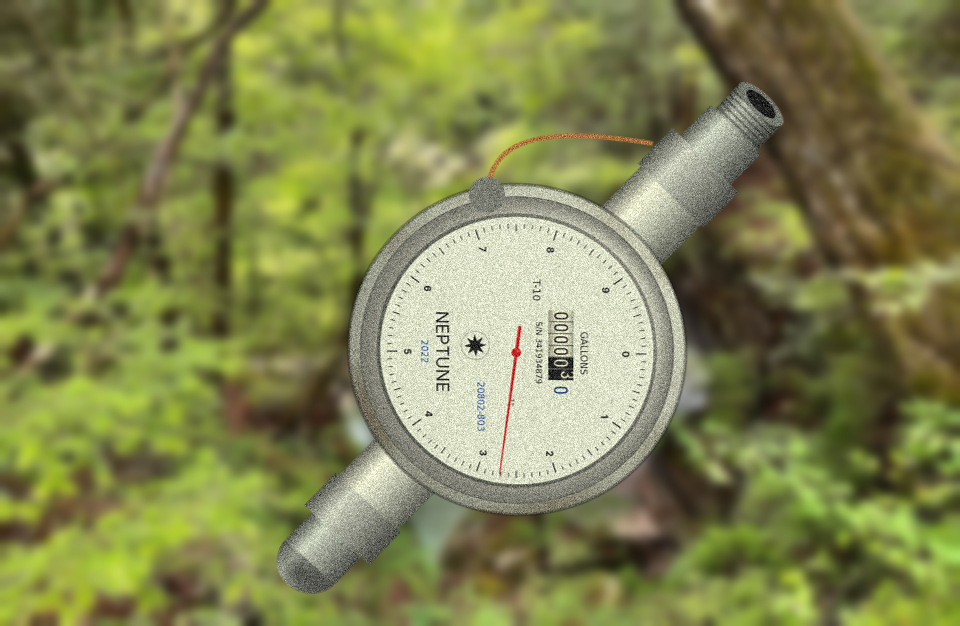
32.7; gal
